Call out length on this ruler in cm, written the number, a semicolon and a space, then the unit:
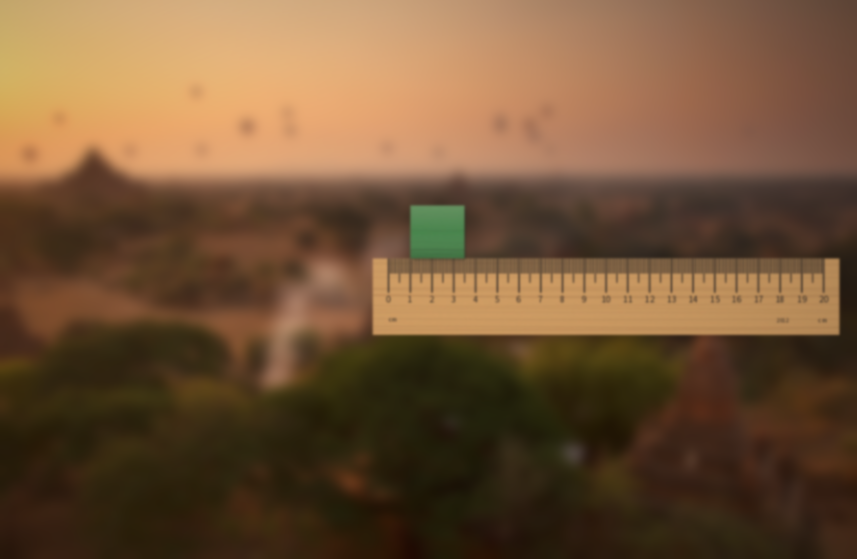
2.5; cm
